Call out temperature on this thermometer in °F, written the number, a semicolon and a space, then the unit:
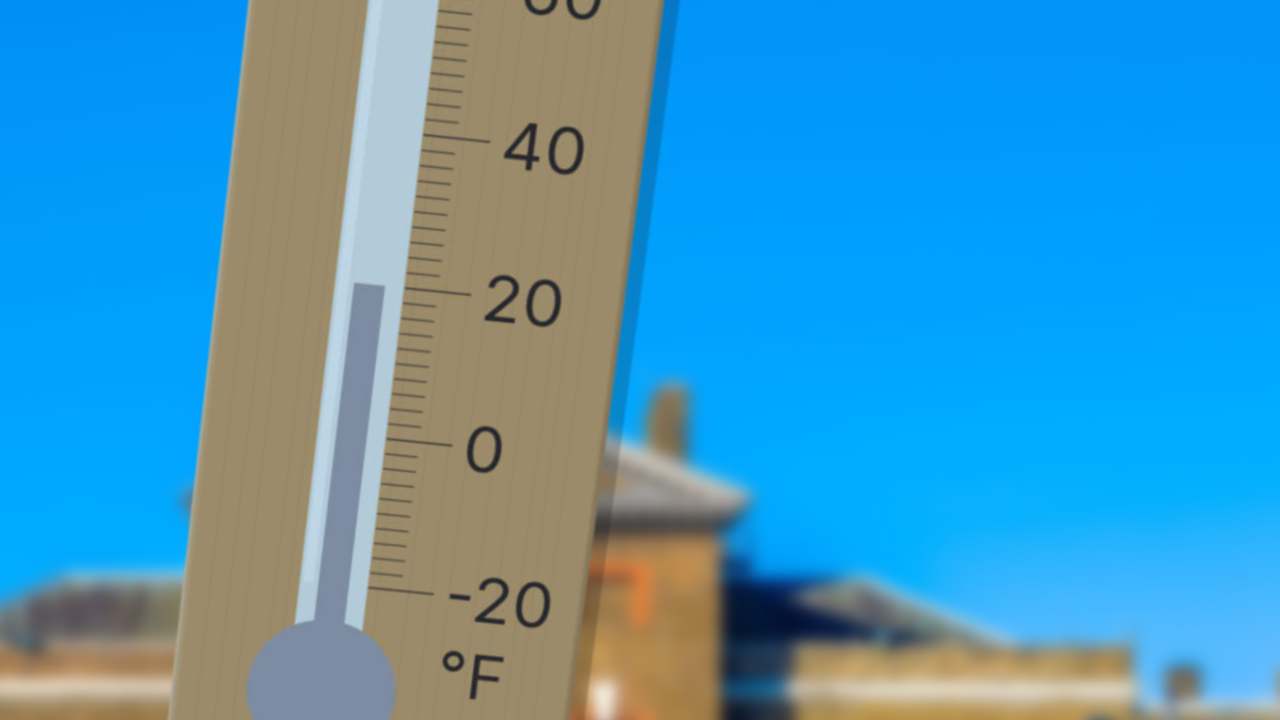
20; °F
